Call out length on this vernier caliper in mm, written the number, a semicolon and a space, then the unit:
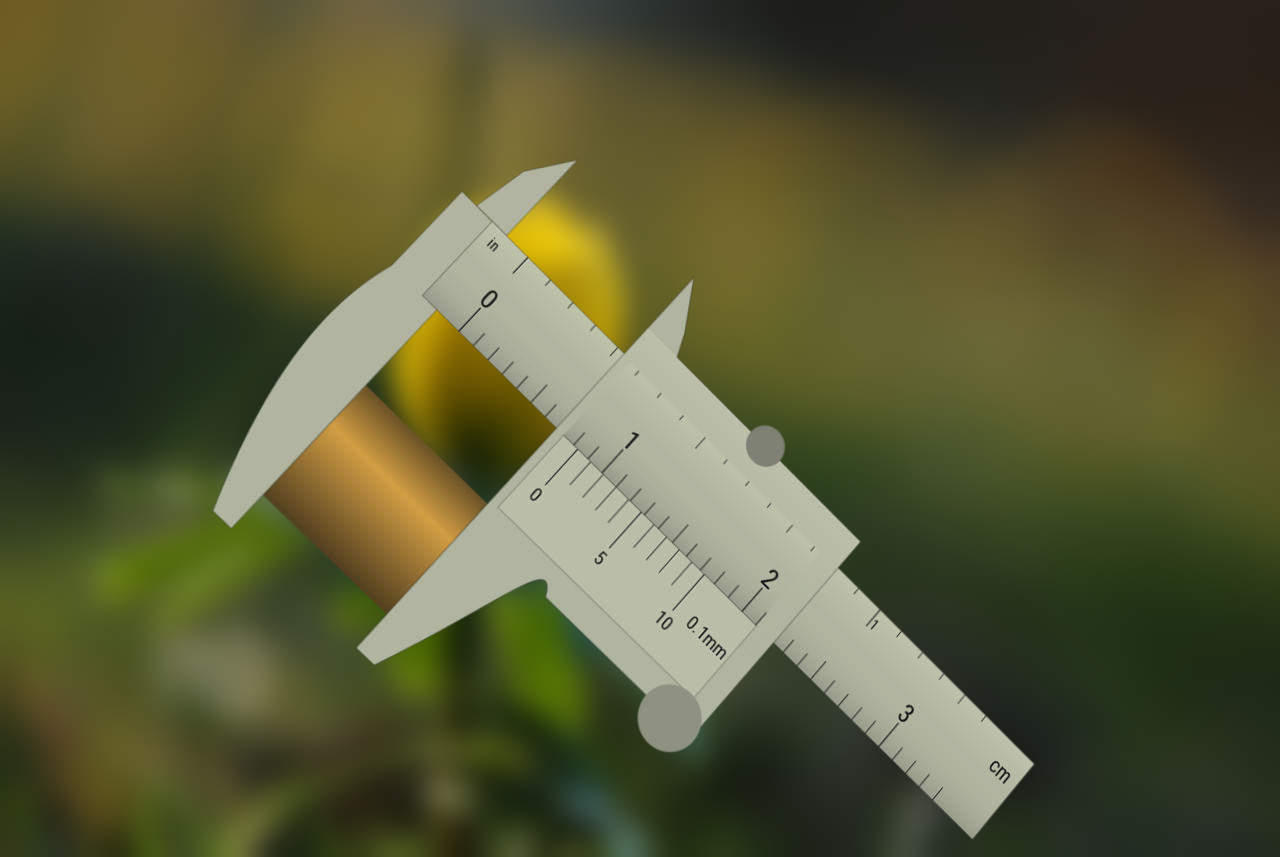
8.3; mm
